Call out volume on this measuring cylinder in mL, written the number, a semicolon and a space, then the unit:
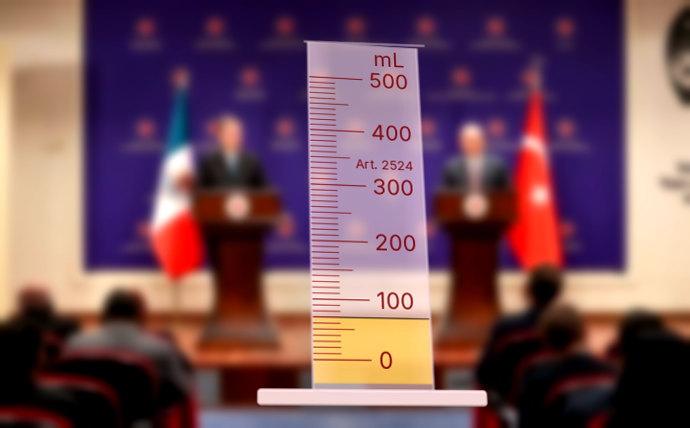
70; mL
